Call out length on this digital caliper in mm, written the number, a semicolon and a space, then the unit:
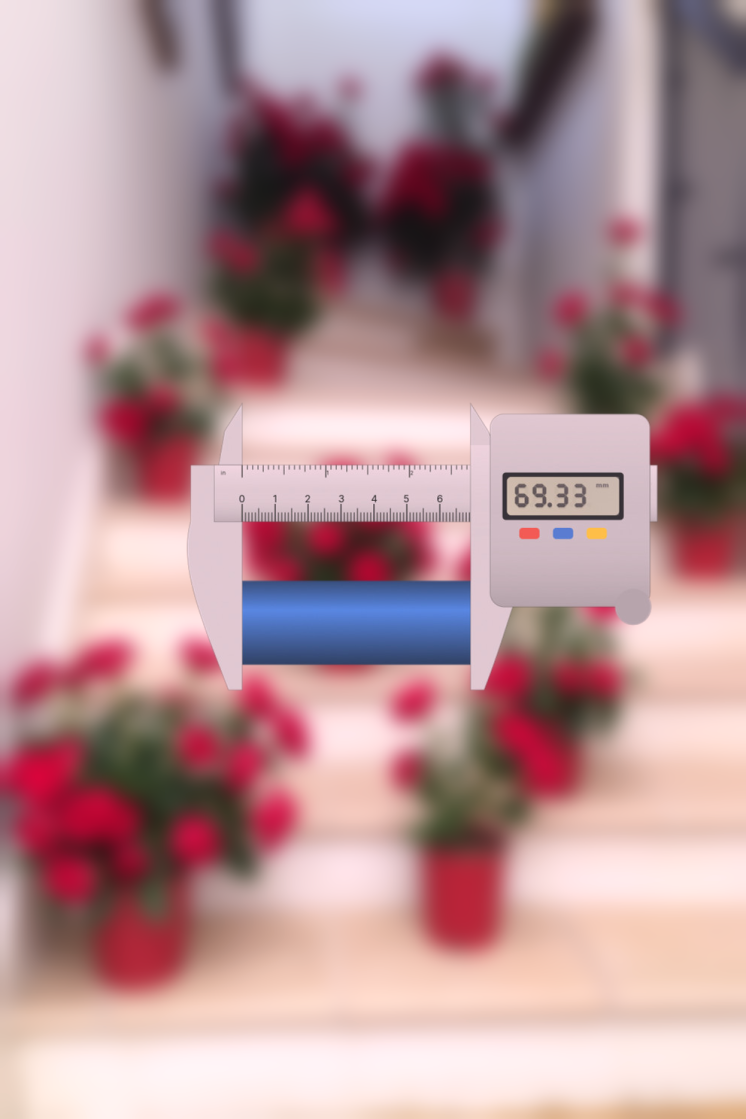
69.33; mm
